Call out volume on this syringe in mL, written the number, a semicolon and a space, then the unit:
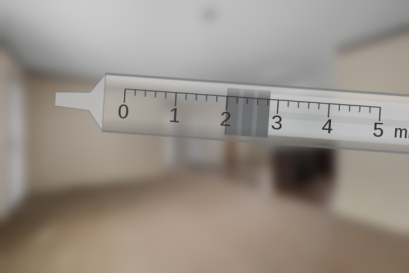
2; mL
